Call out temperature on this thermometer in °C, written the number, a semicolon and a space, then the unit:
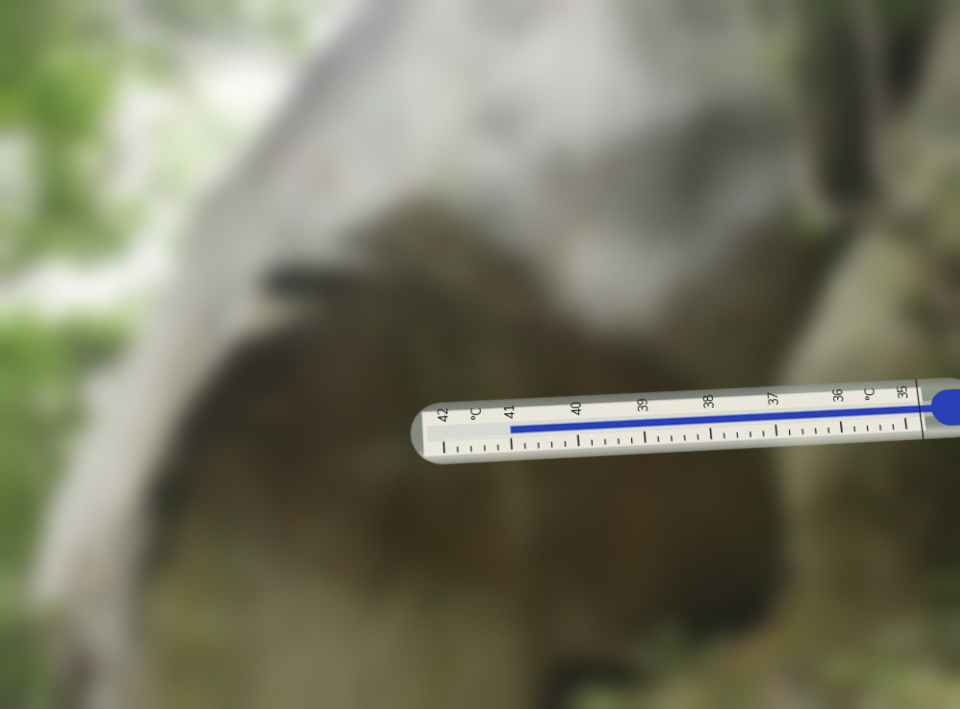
41; °C
